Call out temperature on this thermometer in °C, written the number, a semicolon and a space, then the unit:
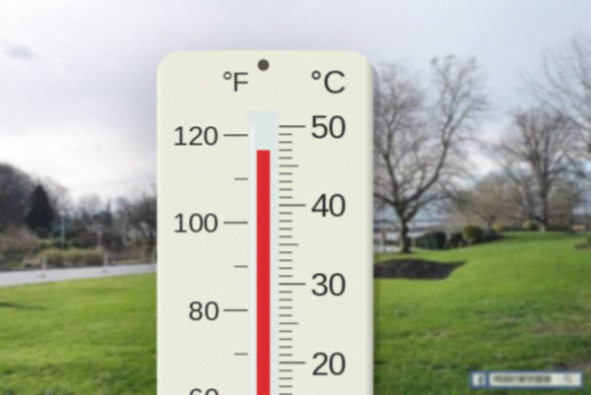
47; °C
